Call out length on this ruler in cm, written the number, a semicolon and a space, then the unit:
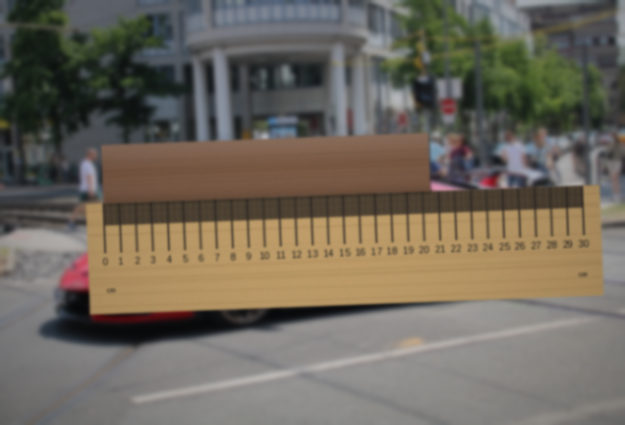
20.5; cm
